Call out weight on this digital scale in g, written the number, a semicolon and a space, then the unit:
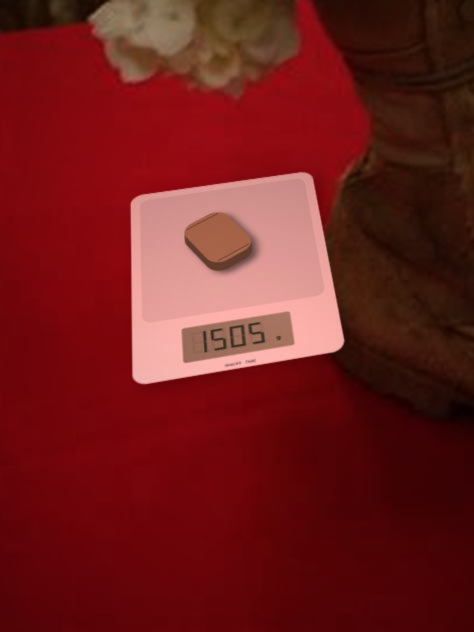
1505; g
